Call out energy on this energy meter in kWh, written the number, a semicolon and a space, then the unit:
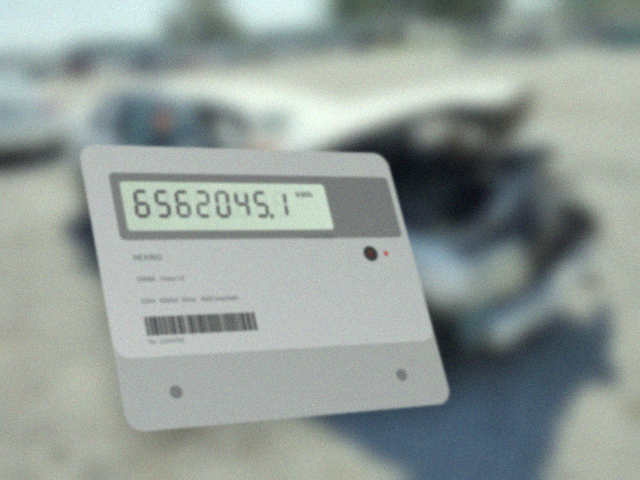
6562045.1; kWh
